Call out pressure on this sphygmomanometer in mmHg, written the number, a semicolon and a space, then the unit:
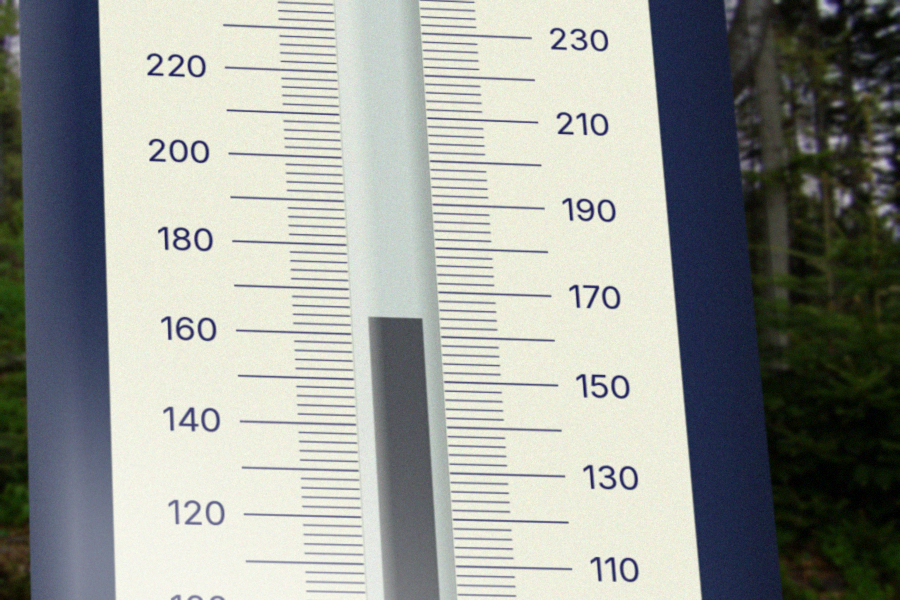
164; mmHg
